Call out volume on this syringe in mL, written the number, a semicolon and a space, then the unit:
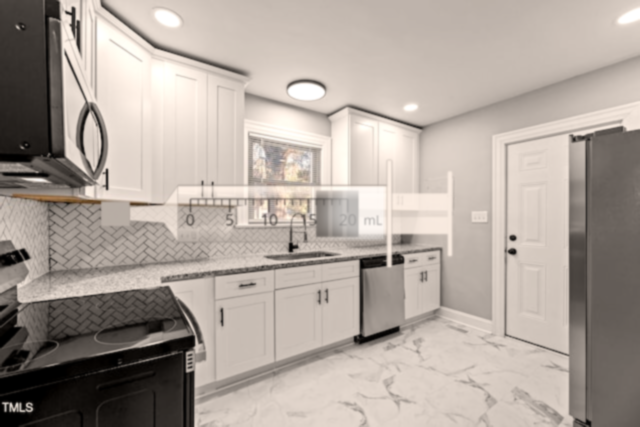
16; mL
